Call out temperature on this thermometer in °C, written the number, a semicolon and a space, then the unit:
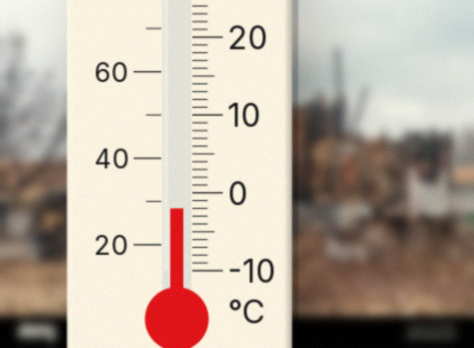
-2; °C
